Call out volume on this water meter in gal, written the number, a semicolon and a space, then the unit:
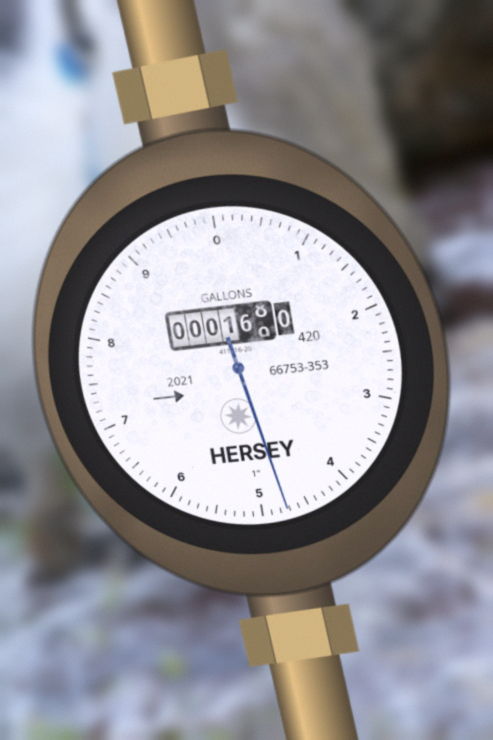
1684.7; gal
